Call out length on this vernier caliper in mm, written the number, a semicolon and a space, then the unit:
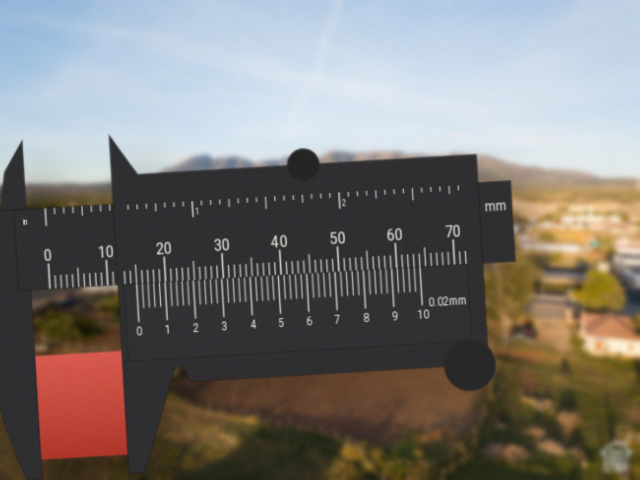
15.0; mm
